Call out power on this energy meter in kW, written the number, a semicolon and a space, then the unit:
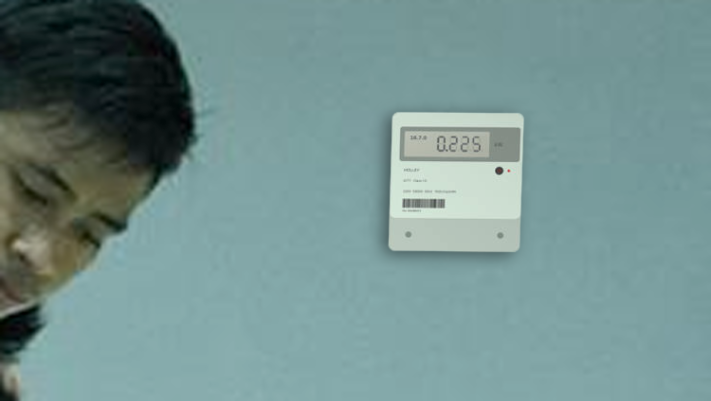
0.225; kW
